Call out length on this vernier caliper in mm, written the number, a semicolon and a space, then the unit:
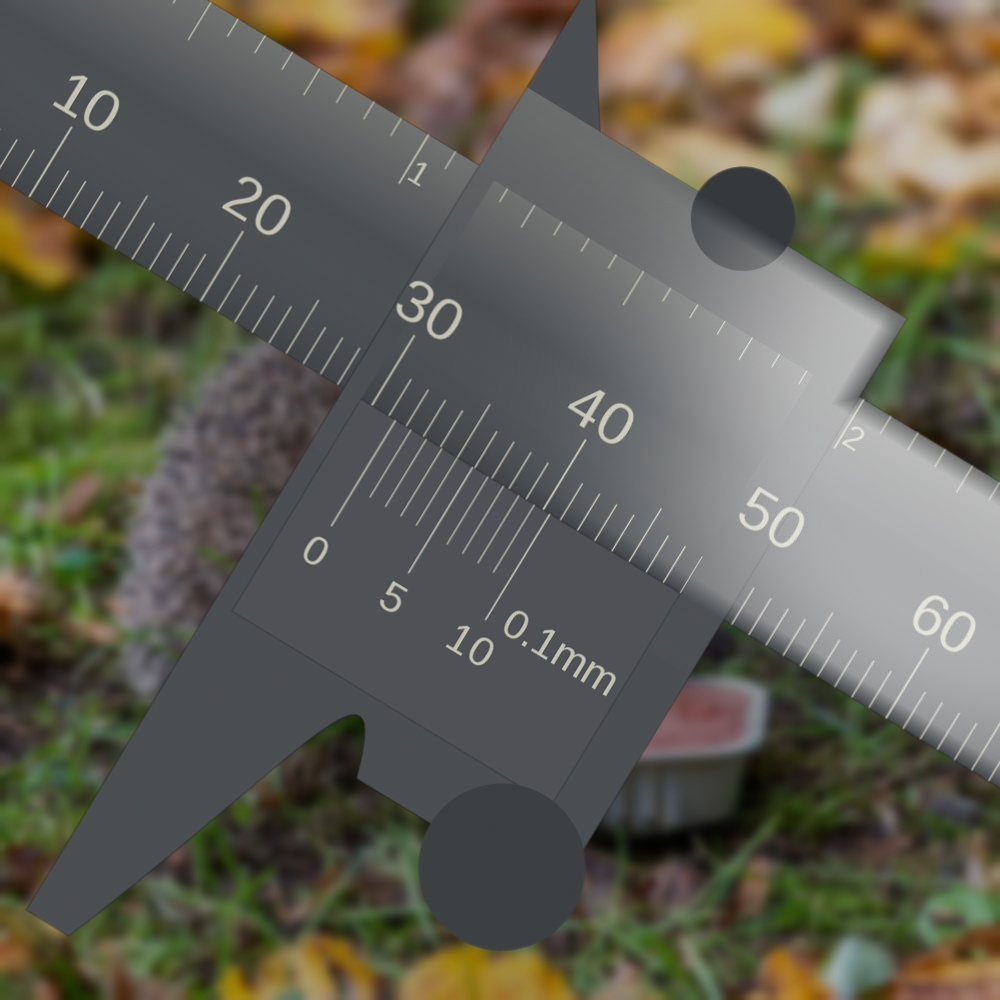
31.4; mm
